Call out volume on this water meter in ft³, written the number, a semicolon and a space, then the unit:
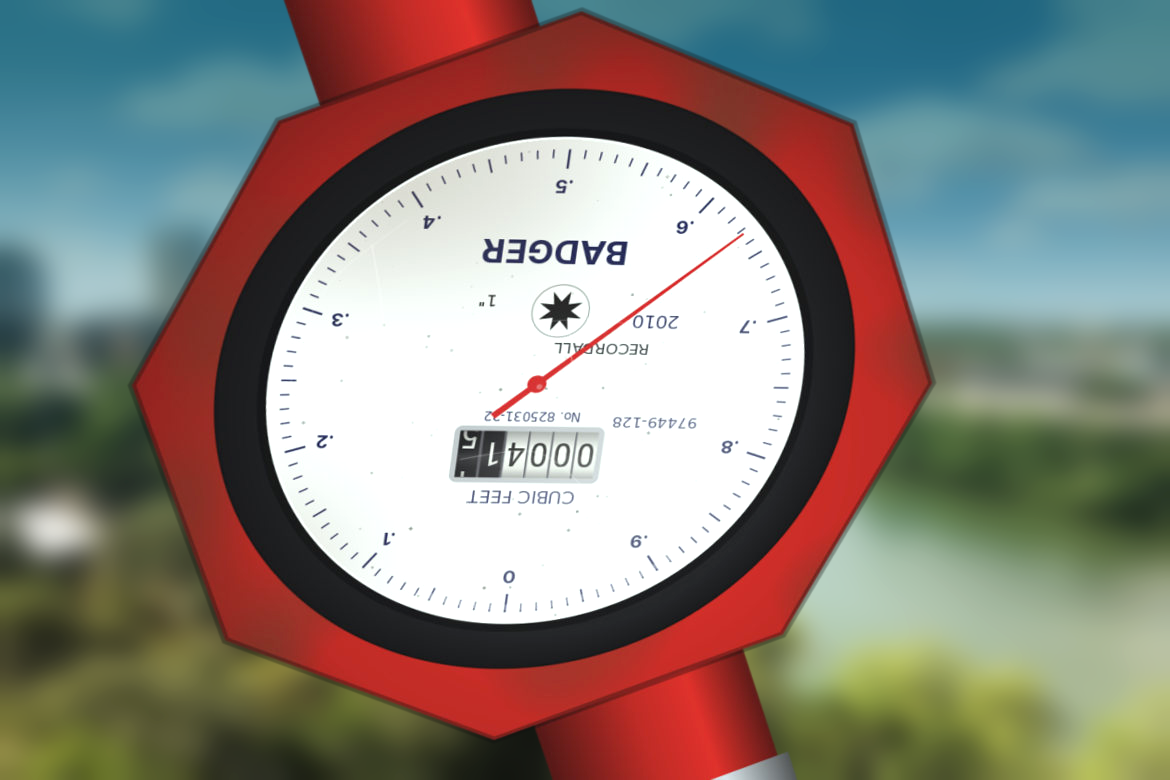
414.63; ft³
